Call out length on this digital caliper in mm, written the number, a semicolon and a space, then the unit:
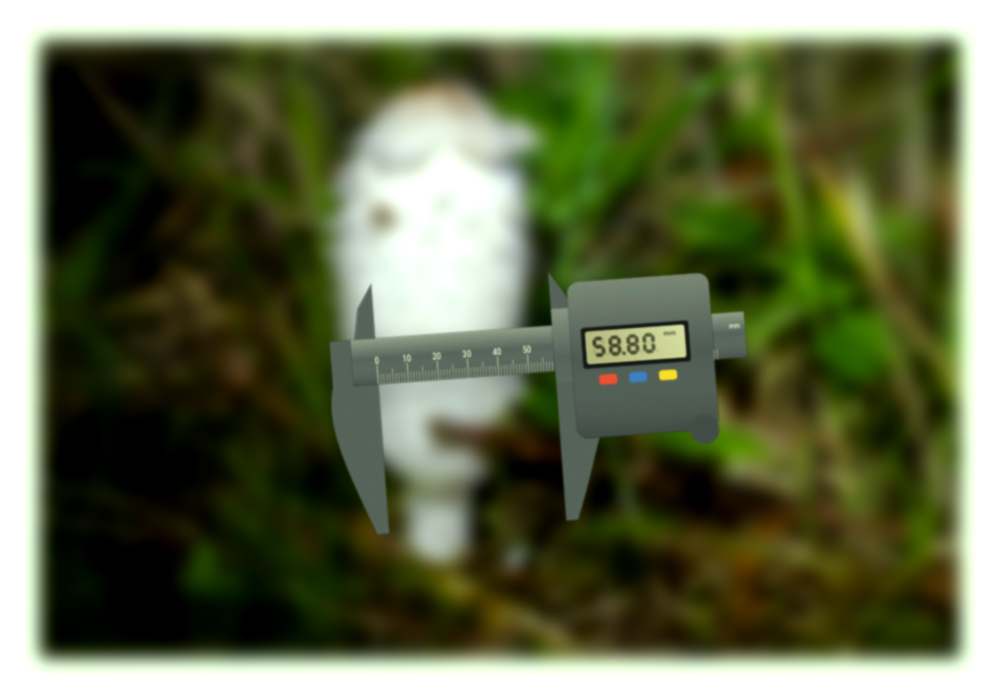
58.80; mm
